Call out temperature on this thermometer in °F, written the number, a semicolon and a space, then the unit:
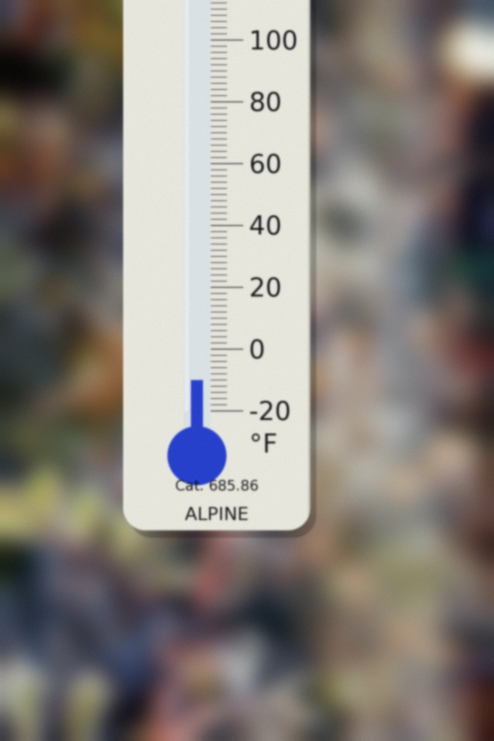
-10; °F
